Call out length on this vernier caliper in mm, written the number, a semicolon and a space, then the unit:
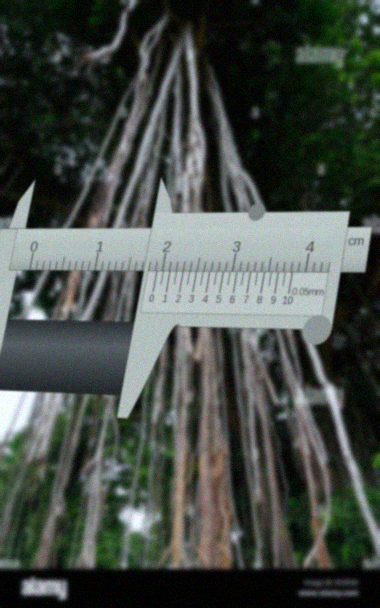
19.2; mm
